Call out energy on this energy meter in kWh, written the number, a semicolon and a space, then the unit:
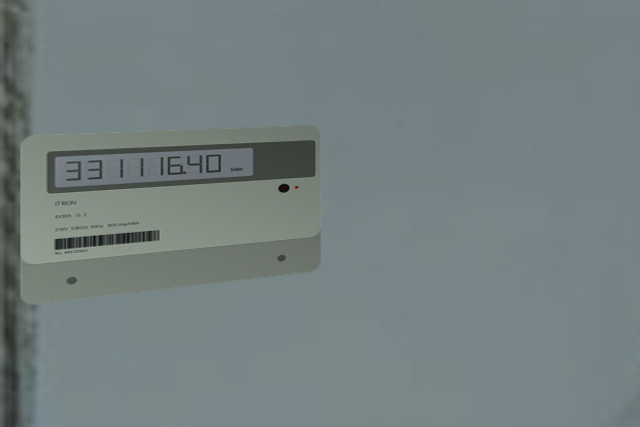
331116.40; kWh
